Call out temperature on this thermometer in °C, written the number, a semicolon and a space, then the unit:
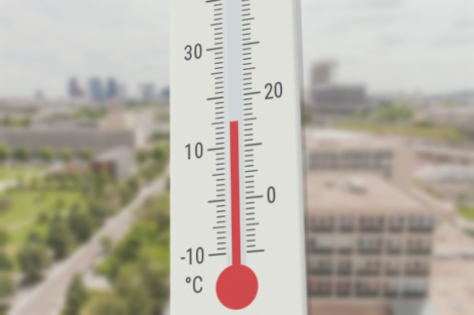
15; °C
